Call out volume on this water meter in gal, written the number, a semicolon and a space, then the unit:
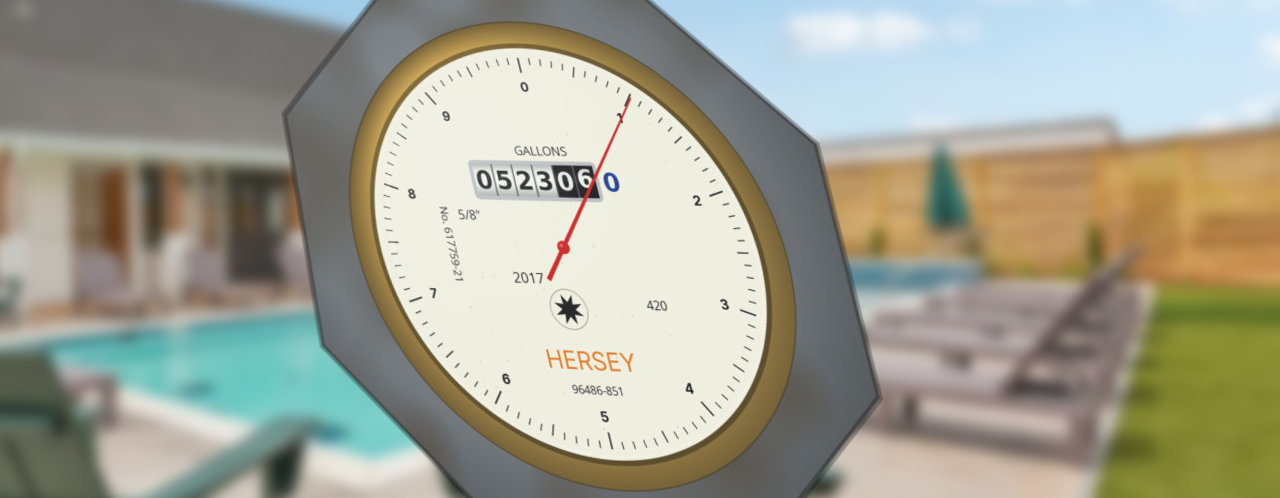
523061.0; gal
